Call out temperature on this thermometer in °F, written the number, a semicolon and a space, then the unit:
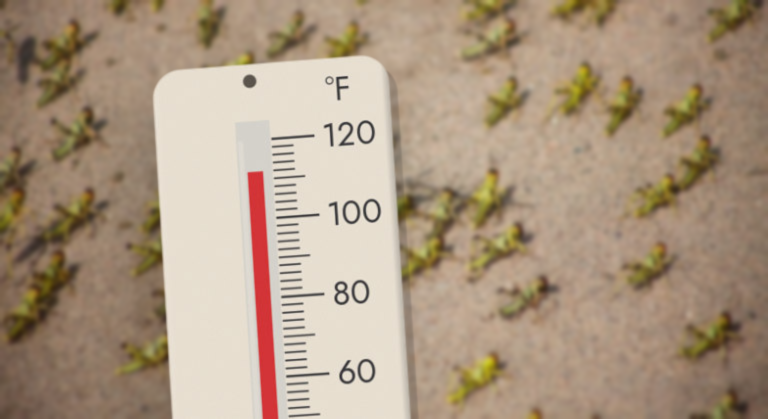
112; °F
